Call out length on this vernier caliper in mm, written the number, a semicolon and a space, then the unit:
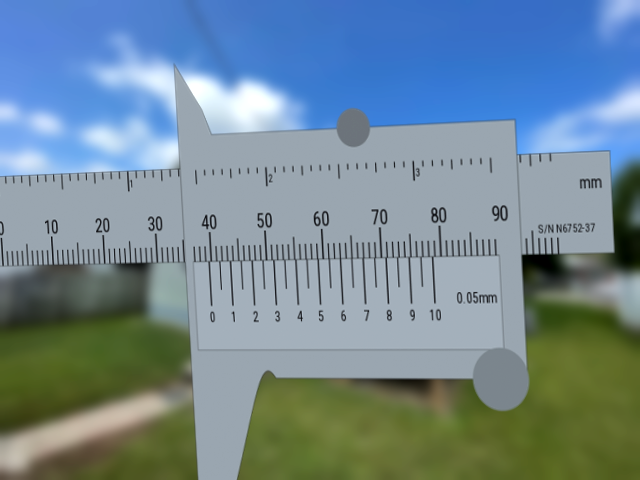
39.6; mm
